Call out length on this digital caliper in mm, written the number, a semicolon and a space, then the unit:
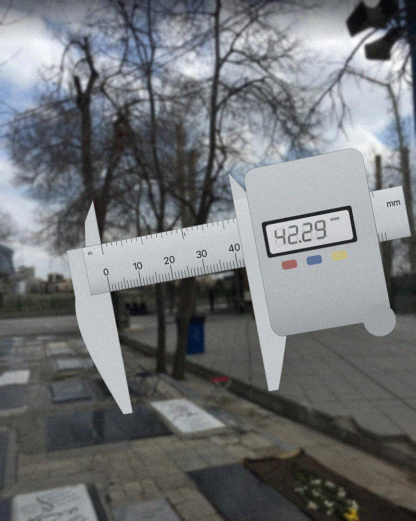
42.29; mm
